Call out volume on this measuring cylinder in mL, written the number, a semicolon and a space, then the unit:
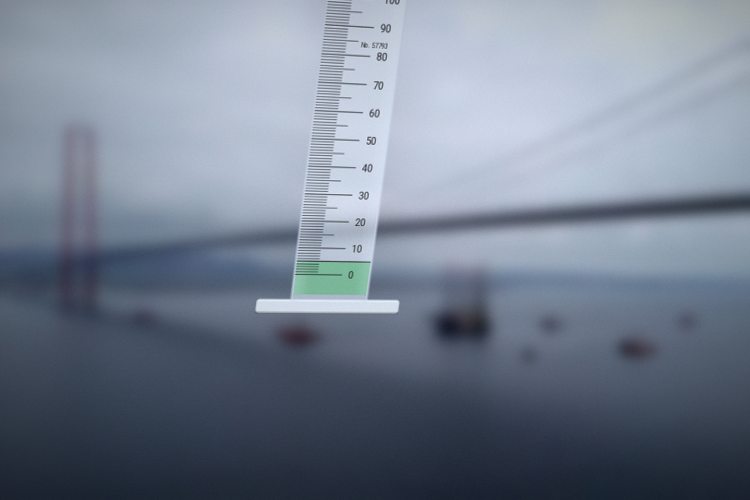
5; mL
